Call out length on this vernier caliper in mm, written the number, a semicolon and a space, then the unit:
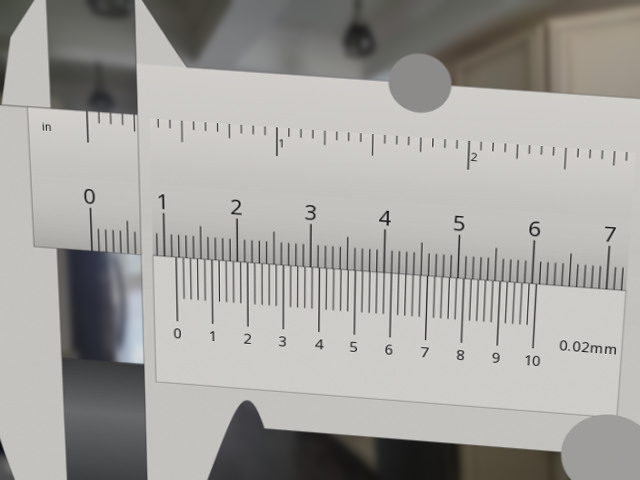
11.6; mm
